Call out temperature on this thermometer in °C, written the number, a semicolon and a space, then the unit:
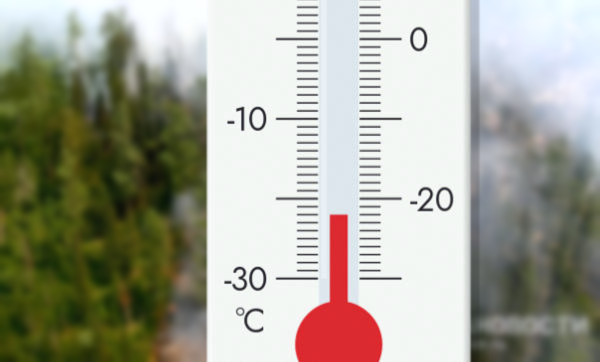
-22; °C
